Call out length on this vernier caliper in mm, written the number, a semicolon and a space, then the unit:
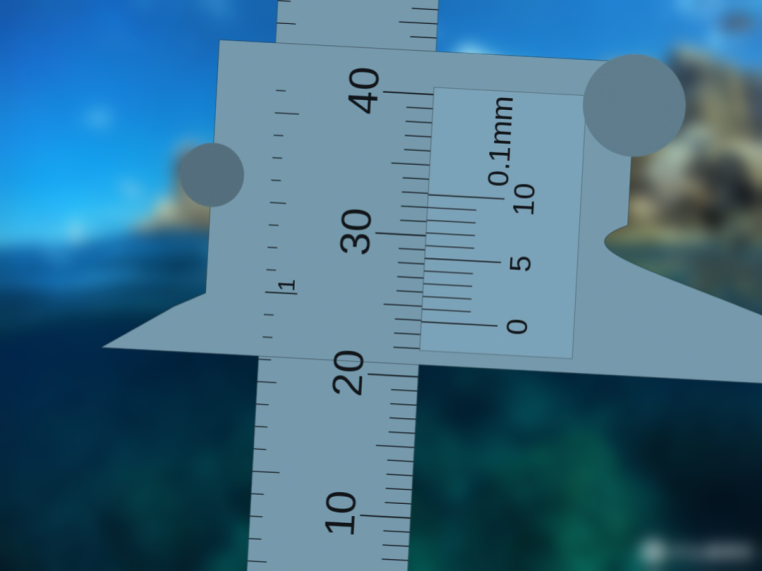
23.9; mm
